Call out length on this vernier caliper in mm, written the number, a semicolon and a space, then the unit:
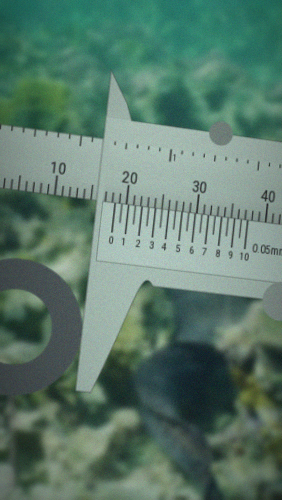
18.4; mm
